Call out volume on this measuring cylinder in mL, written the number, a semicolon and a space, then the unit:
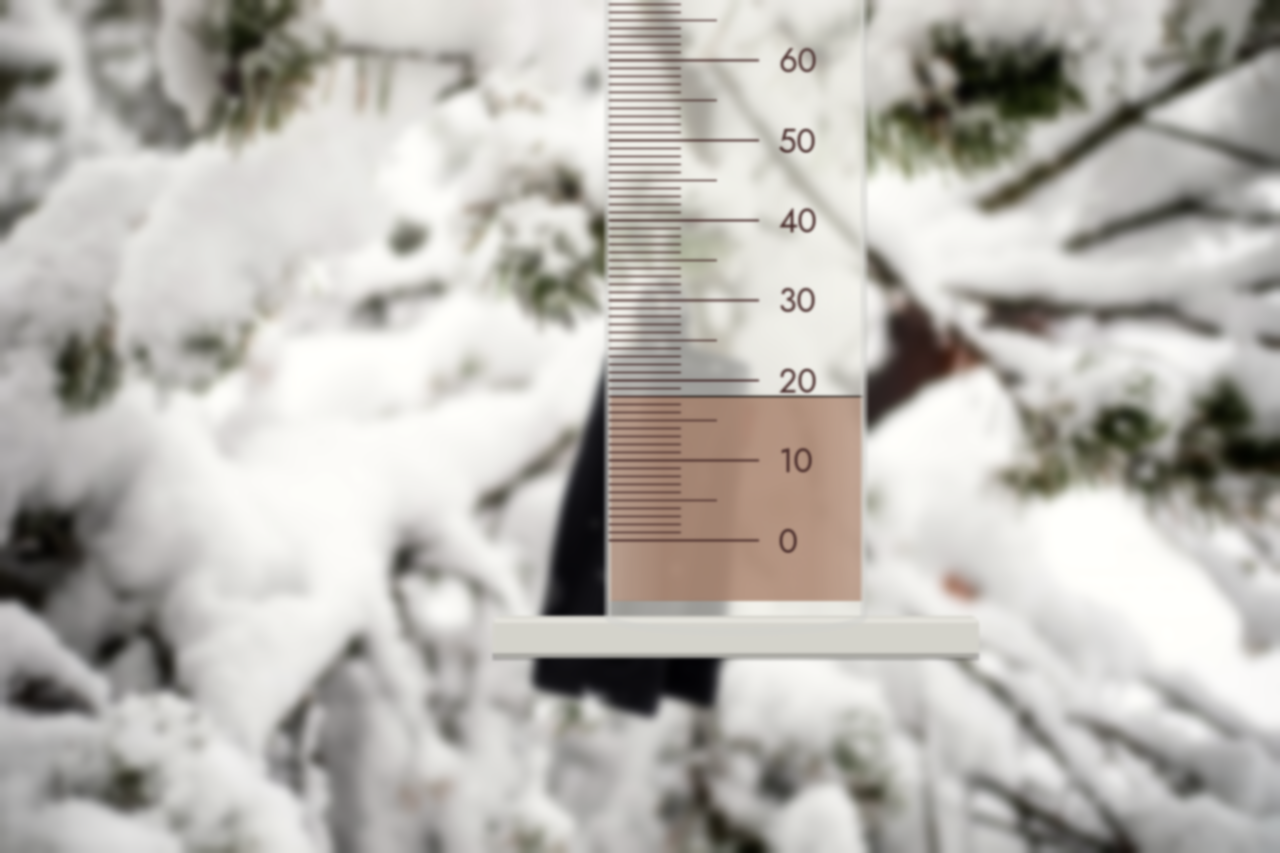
18; mL
